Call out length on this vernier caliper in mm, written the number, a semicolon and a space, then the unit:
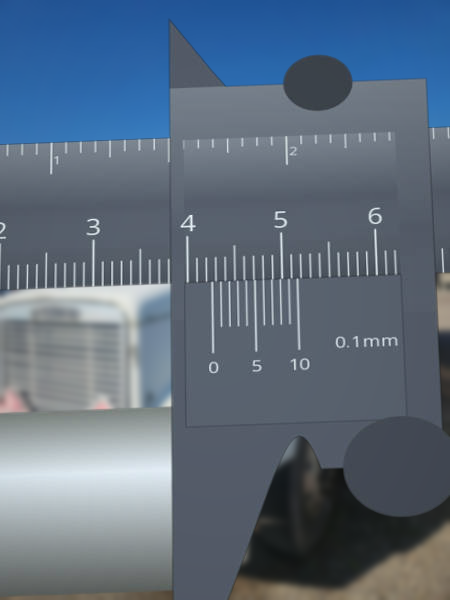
42.6; mm
